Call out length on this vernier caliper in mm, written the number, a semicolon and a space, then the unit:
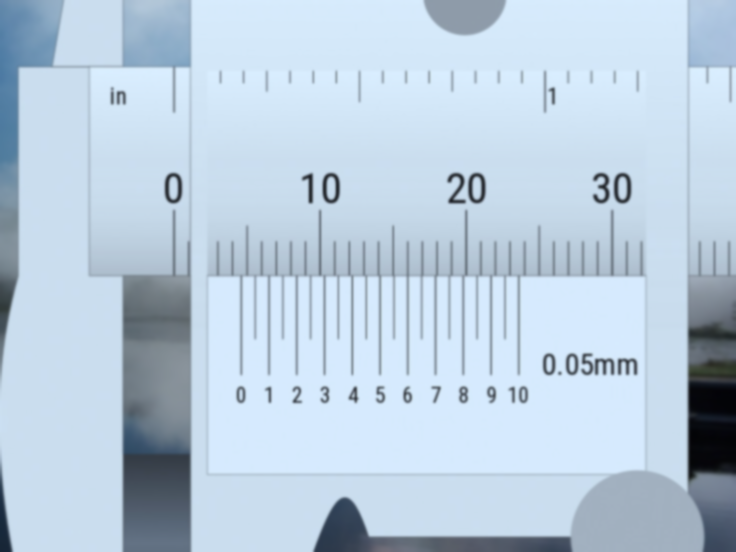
4.6; mm
